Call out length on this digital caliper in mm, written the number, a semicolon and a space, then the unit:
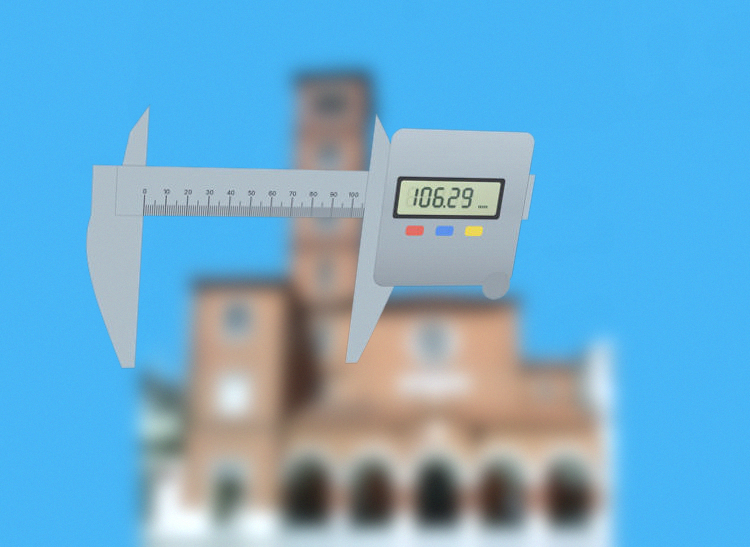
106.29; mm
